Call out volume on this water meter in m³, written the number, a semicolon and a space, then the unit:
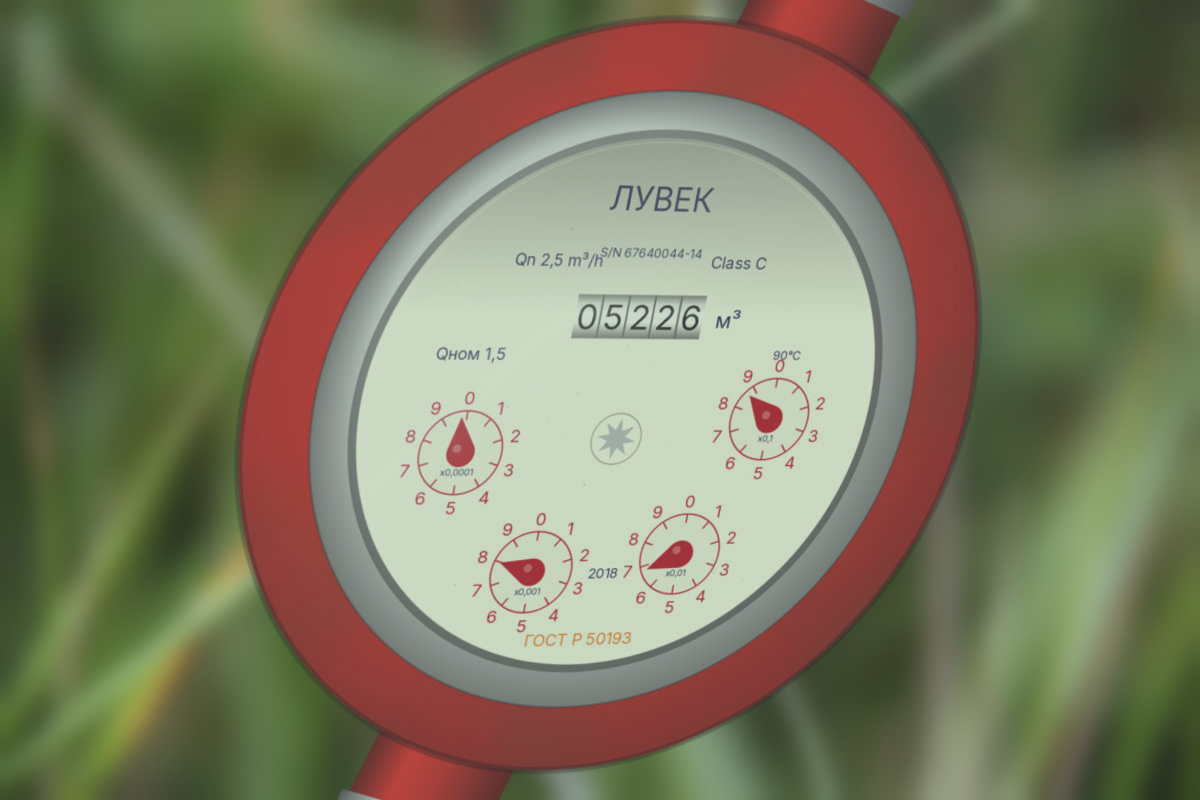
5226.8679; m³
